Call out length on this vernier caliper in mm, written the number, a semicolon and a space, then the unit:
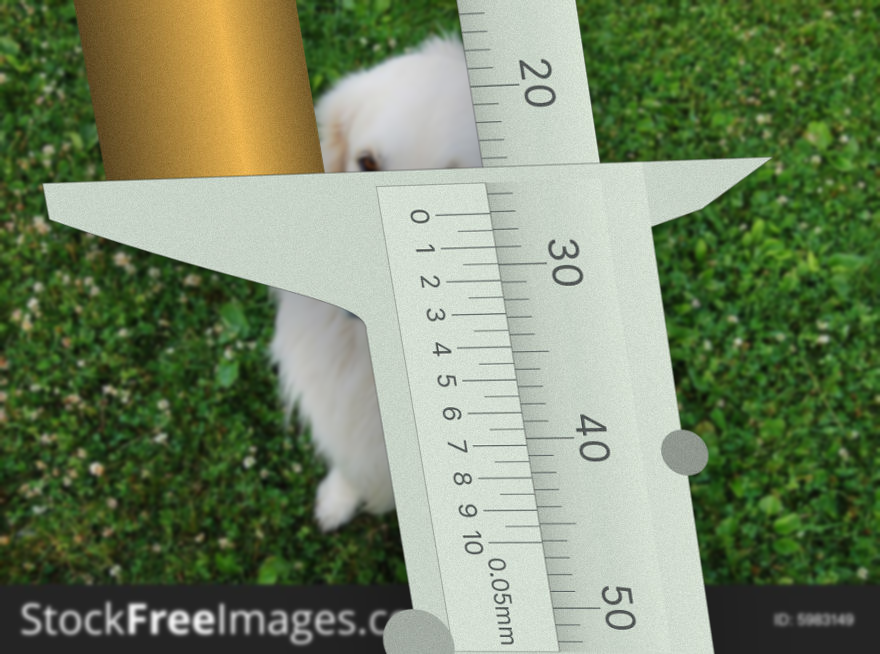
27.1; mm
